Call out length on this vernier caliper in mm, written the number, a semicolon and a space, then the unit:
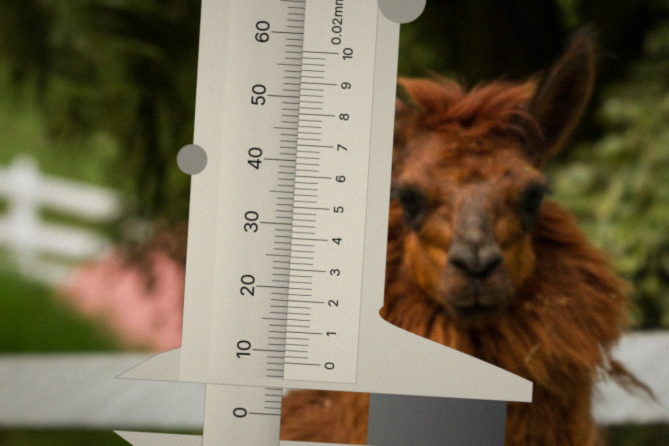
8.2; mm
